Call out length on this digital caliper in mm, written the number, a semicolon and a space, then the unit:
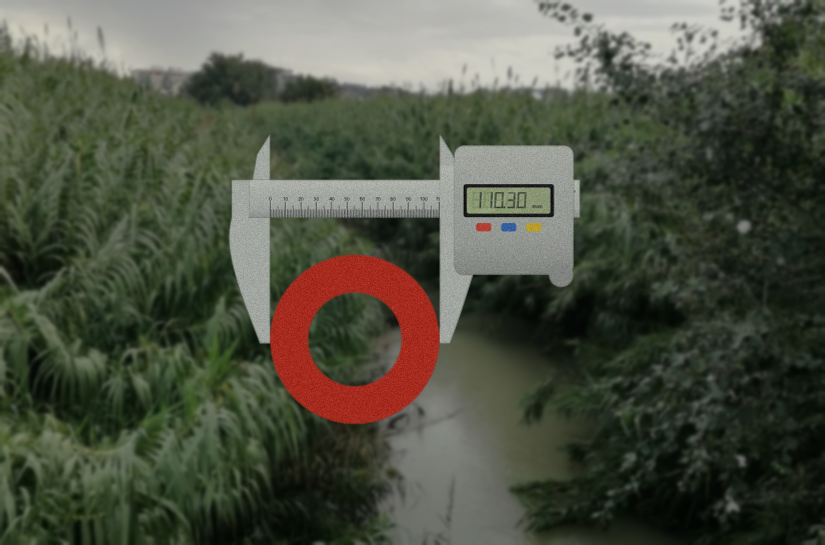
110.30; mm
